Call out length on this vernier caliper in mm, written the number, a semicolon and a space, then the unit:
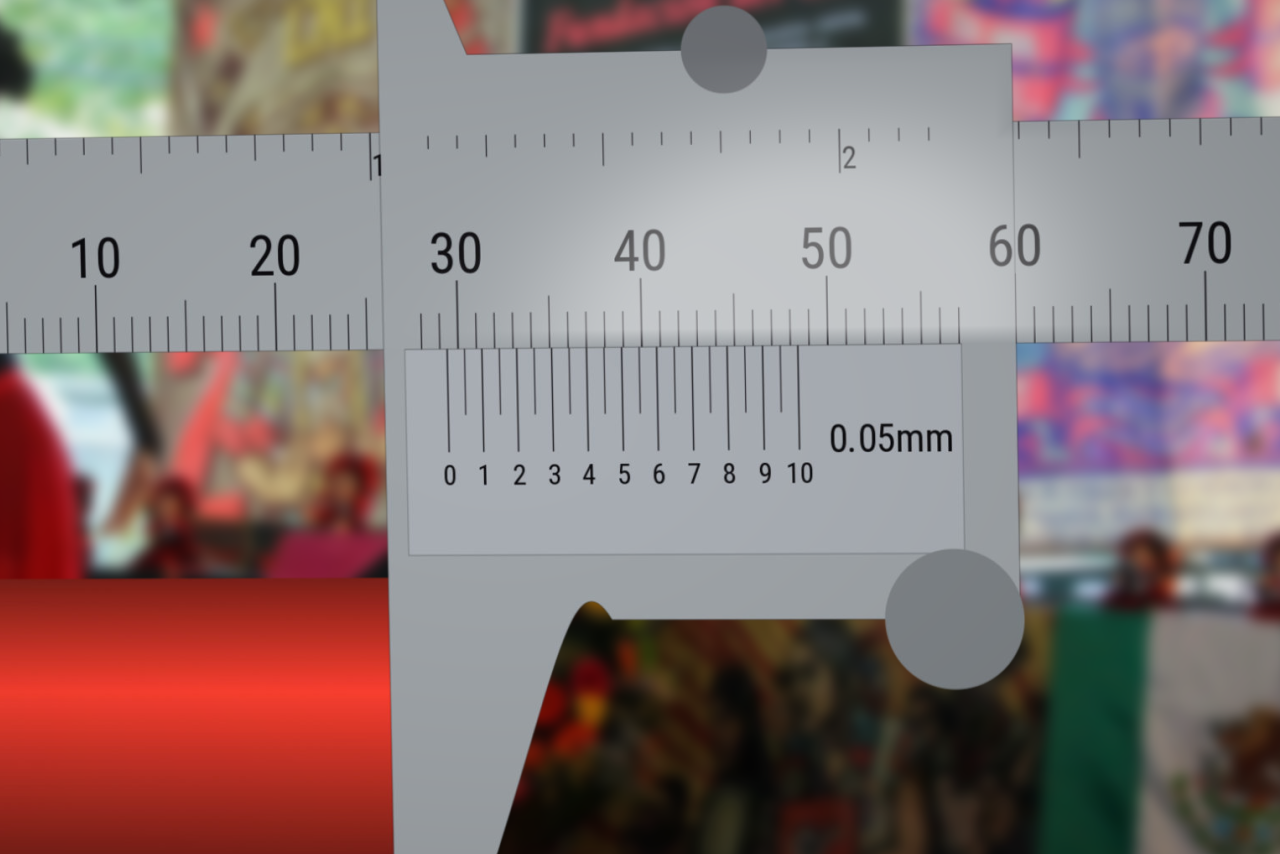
29.4; mm
